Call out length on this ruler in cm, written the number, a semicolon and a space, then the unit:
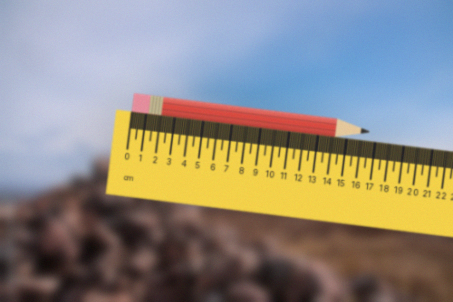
16.5; cm
